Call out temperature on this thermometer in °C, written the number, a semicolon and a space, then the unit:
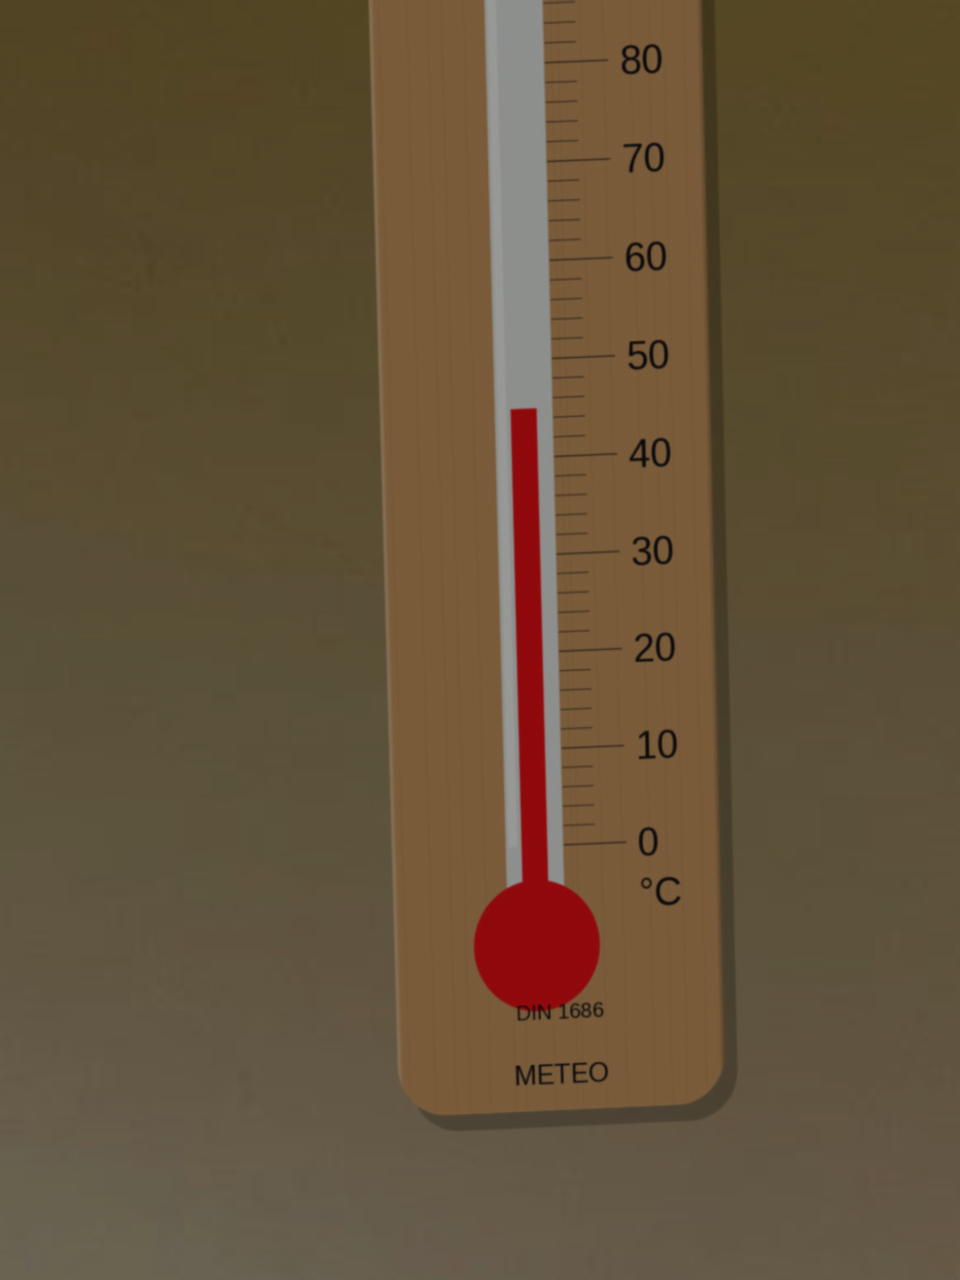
45; °C
